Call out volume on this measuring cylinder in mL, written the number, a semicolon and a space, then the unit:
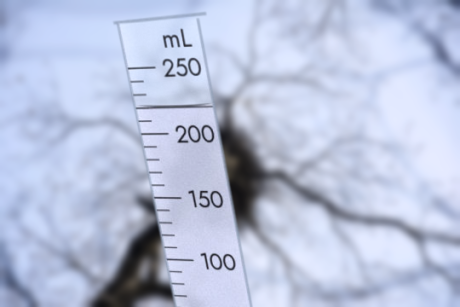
220; mL
